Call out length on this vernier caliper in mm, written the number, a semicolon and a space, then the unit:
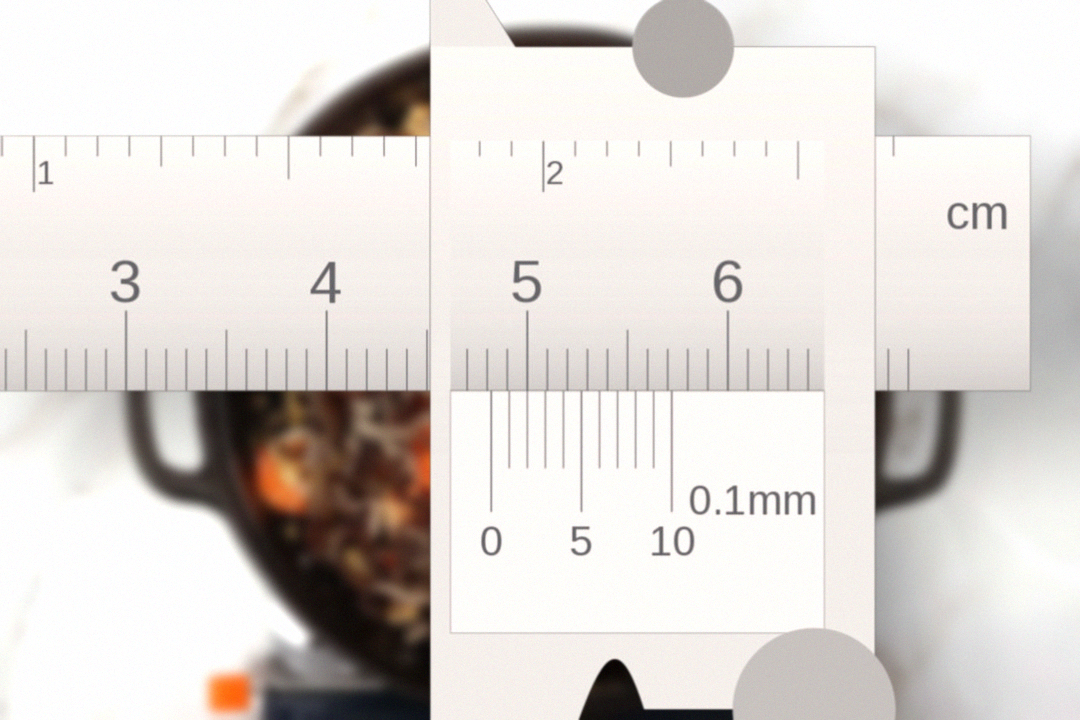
48.2; mm
